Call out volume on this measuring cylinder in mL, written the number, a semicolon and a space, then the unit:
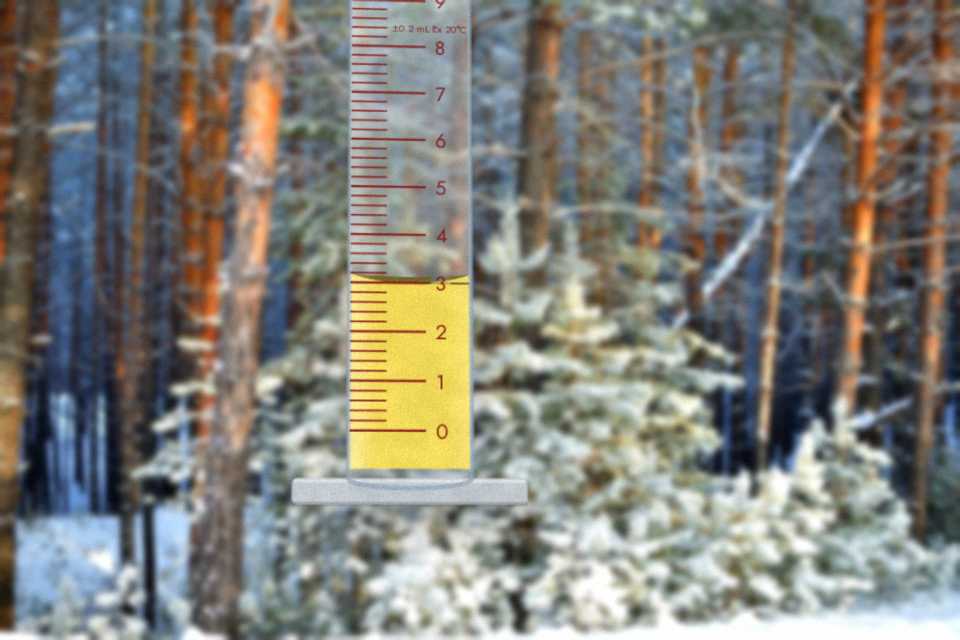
3; mL
